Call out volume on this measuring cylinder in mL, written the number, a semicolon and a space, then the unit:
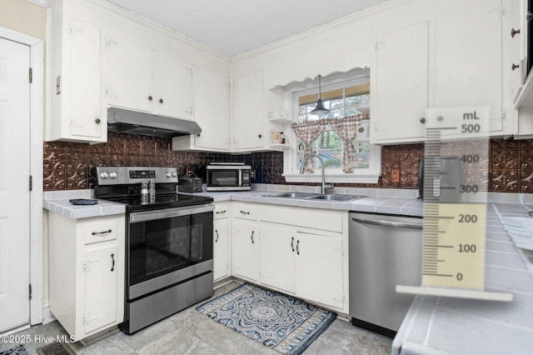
250; mL
